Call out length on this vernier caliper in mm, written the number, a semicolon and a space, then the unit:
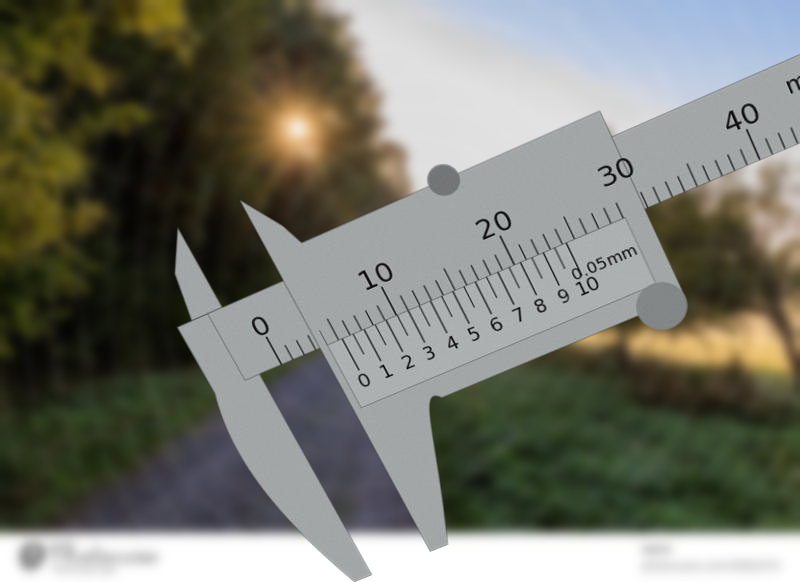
5.3; mm
